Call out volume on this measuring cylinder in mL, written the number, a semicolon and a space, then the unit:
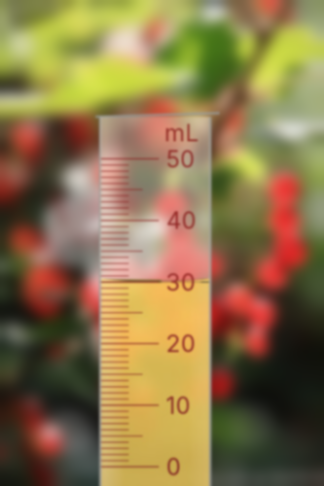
30; mL
